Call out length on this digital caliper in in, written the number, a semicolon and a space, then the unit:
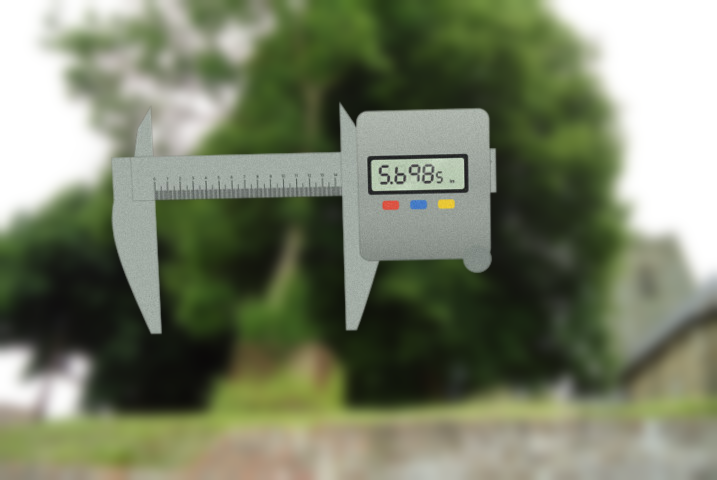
5.6985; in
